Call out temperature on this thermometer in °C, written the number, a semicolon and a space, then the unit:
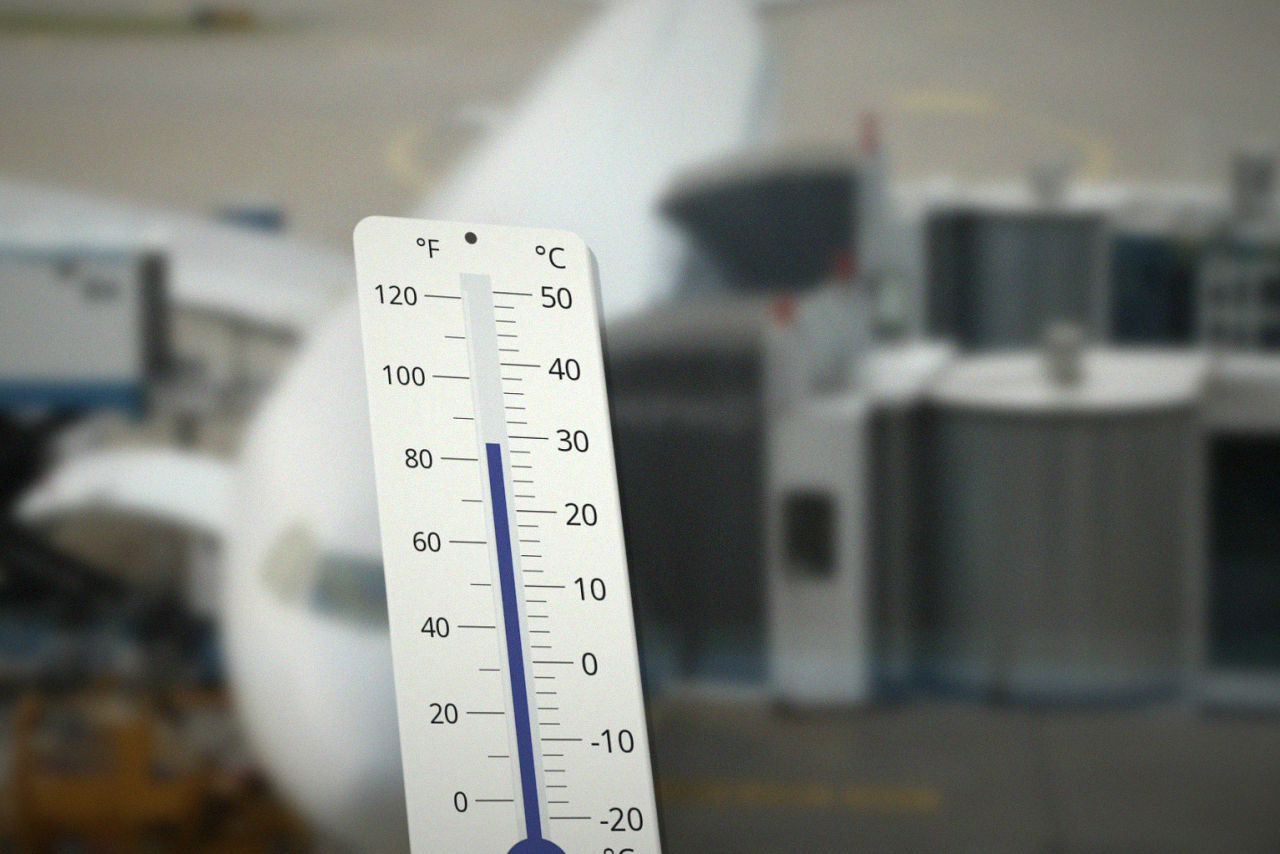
29; °C
